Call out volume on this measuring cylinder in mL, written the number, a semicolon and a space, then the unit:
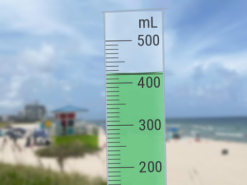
420; mL
